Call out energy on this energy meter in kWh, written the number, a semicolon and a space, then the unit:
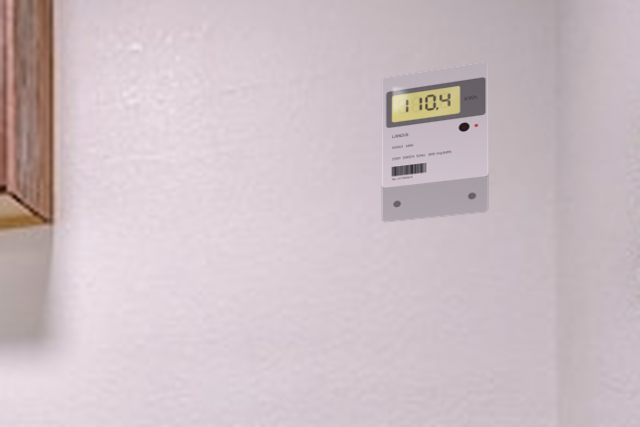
110.4; kWh
